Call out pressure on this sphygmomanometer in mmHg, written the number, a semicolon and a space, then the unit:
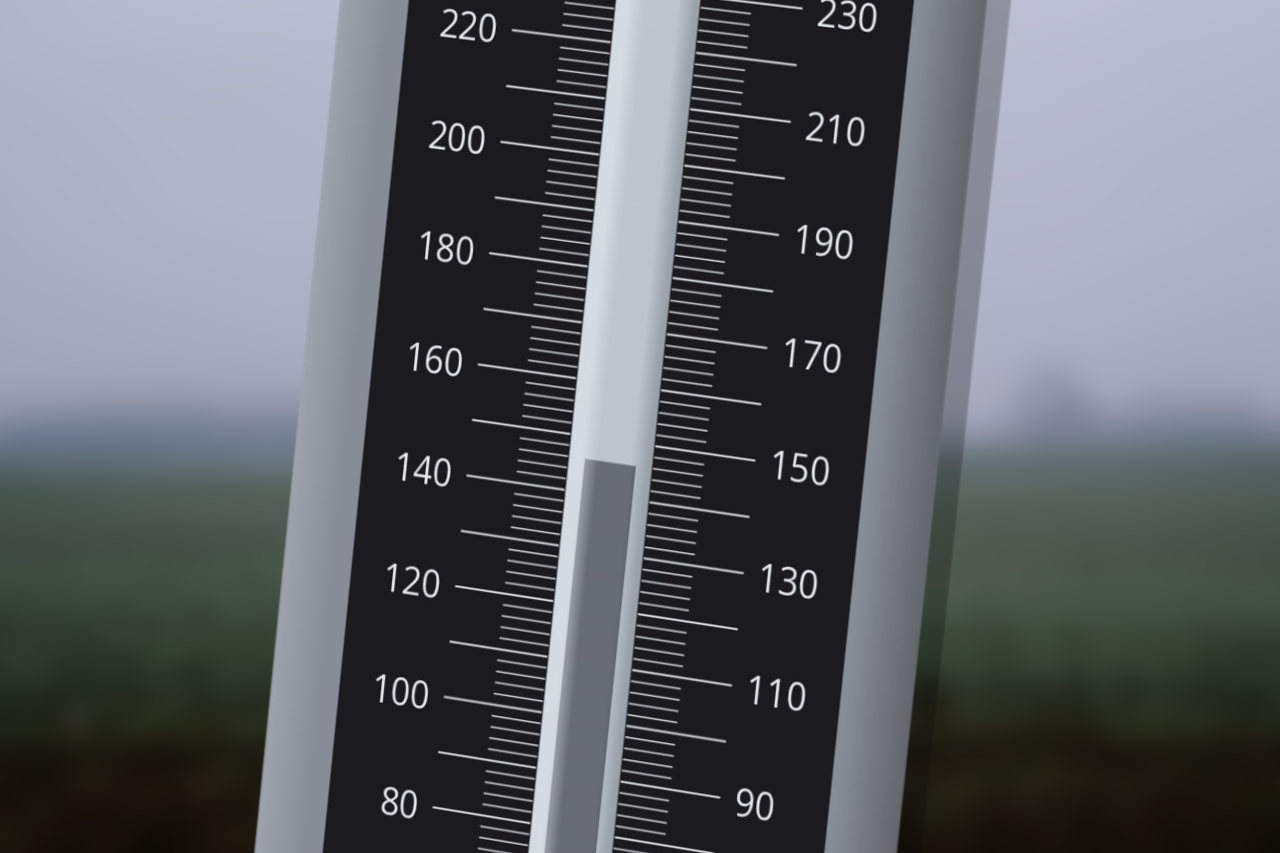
146; mmHg
